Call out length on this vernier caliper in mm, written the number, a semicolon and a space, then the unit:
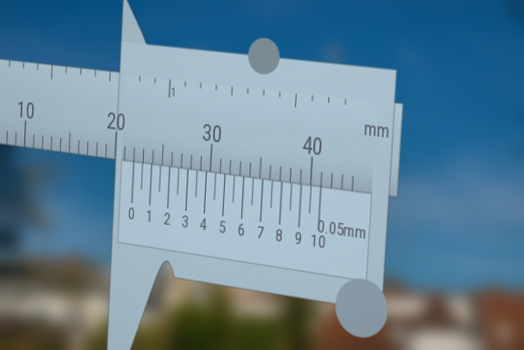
22.0; mm
